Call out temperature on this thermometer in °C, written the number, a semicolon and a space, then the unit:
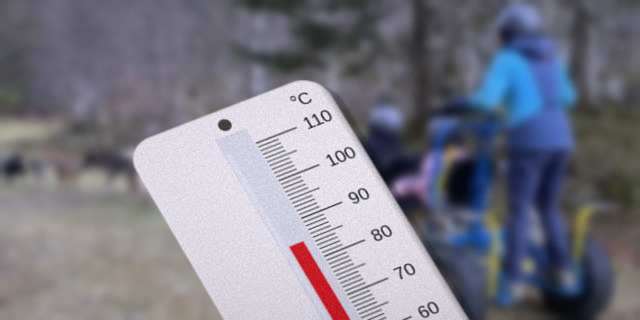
85; °C
